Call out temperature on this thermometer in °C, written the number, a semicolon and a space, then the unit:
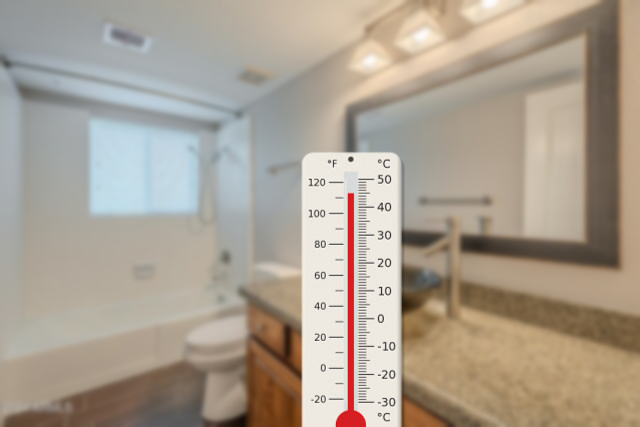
45; °C
